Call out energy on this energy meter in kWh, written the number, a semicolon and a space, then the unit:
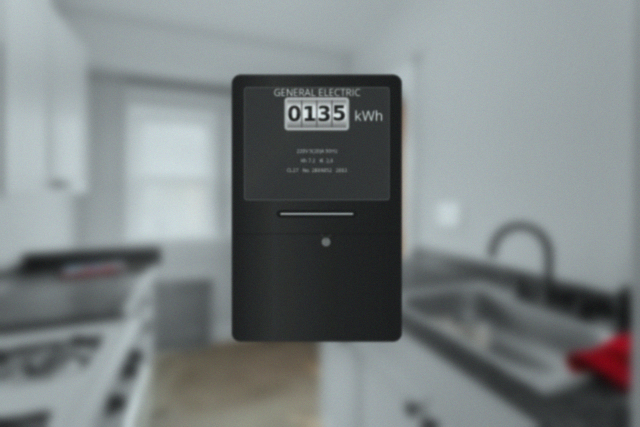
135; kWh
